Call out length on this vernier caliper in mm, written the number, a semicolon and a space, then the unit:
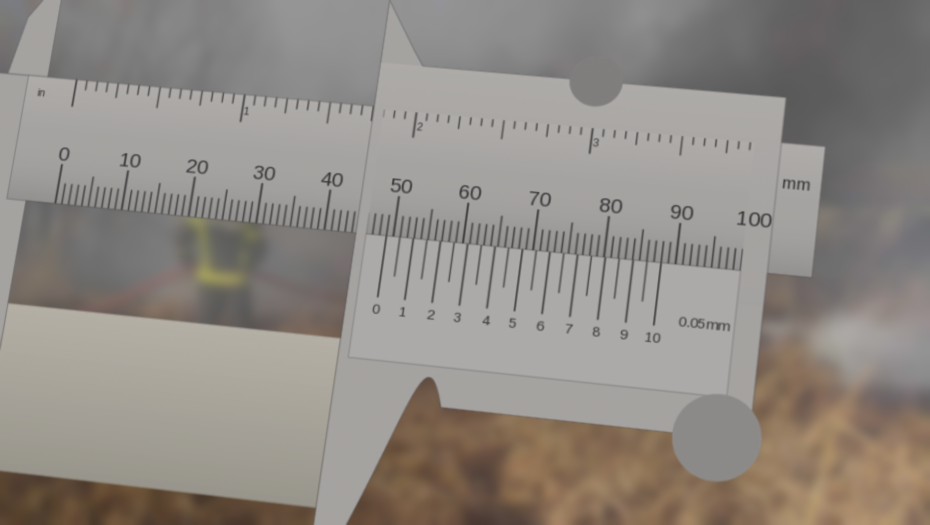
49.0; mm
